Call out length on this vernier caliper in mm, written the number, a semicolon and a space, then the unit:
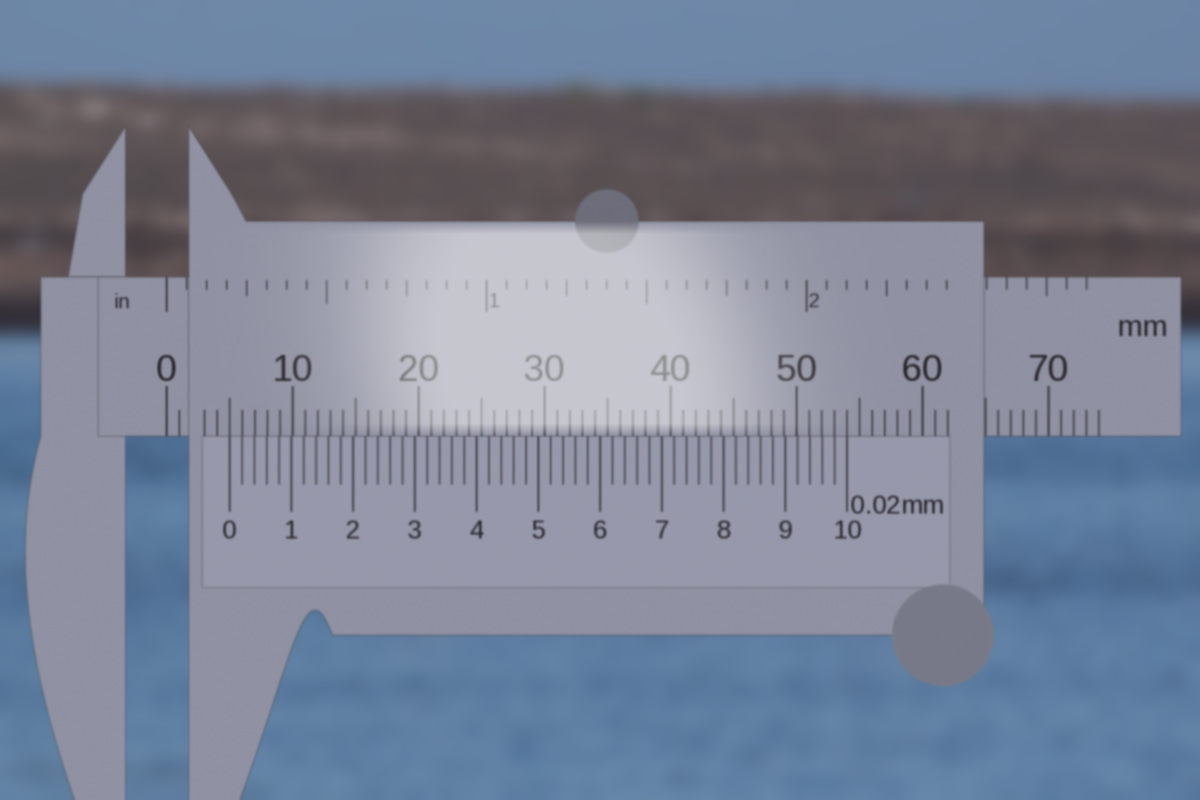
5.0; mm
